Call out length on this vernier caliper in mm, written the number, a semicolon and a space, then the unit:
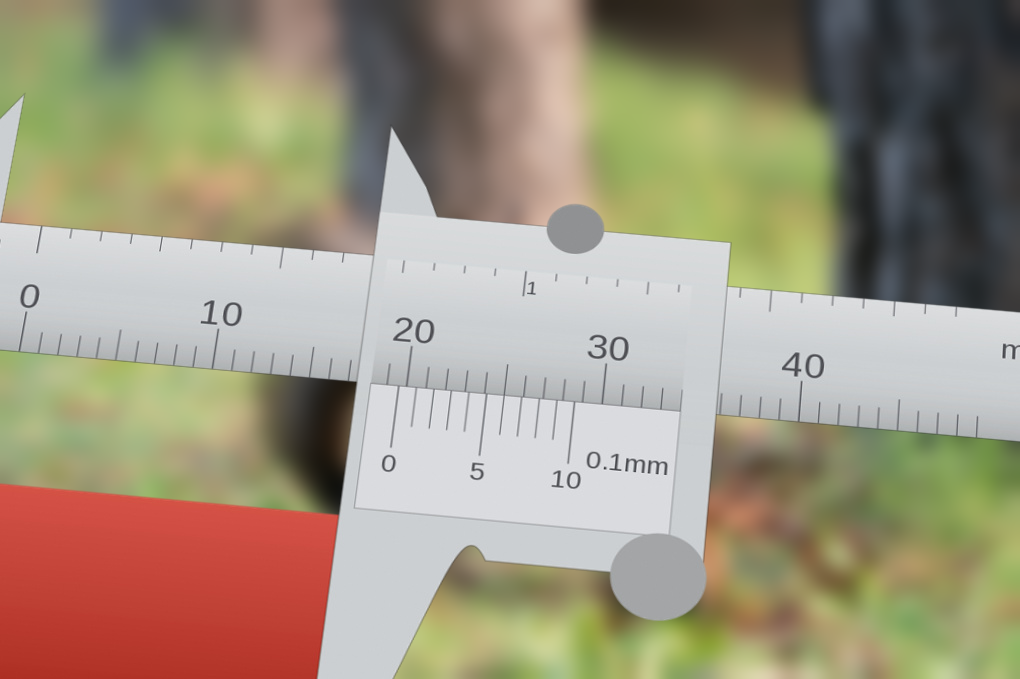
19.6; mm
